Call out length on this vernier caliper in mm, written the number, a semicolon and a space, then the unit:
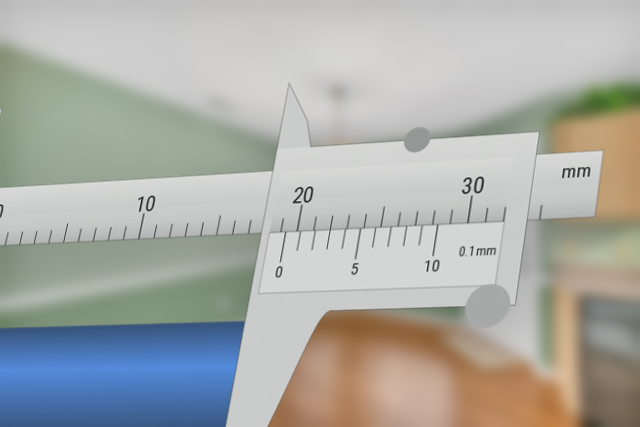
19.3; mm
